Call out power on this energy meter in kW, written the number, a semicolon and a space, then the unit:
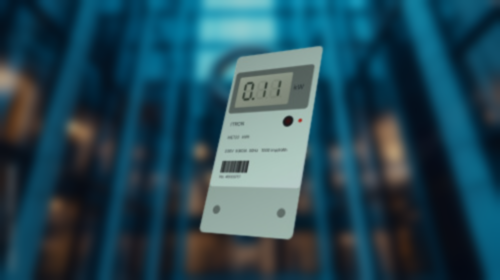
0.11; kW
